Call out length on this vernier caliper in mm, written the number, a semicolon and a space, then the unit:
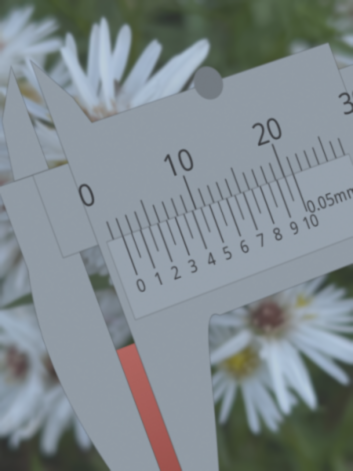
2.0; mm
